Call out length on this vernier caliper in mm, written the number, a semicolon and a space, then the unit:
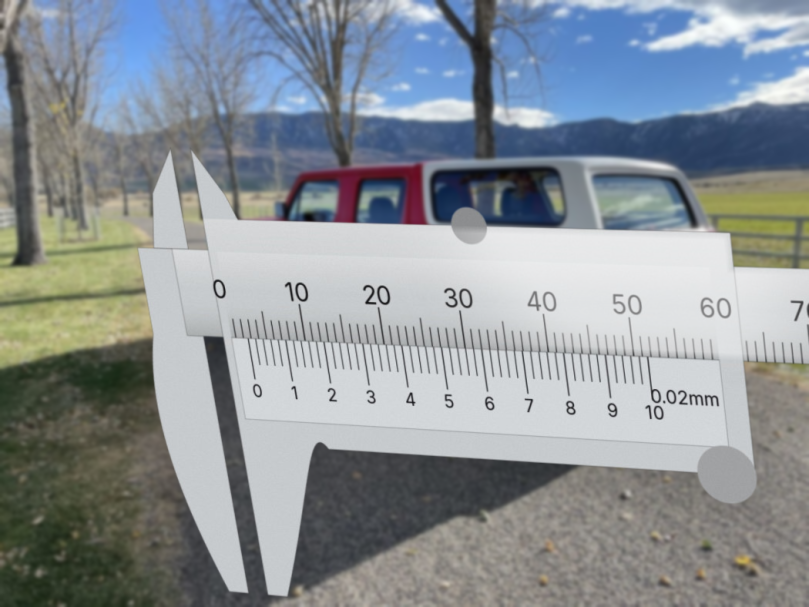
2.6; mm
